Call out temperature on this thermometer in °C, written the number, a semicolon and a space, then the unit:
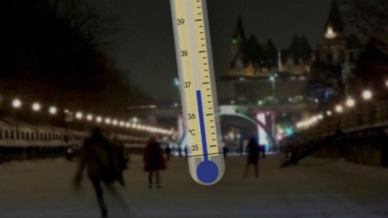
36.8; °C
